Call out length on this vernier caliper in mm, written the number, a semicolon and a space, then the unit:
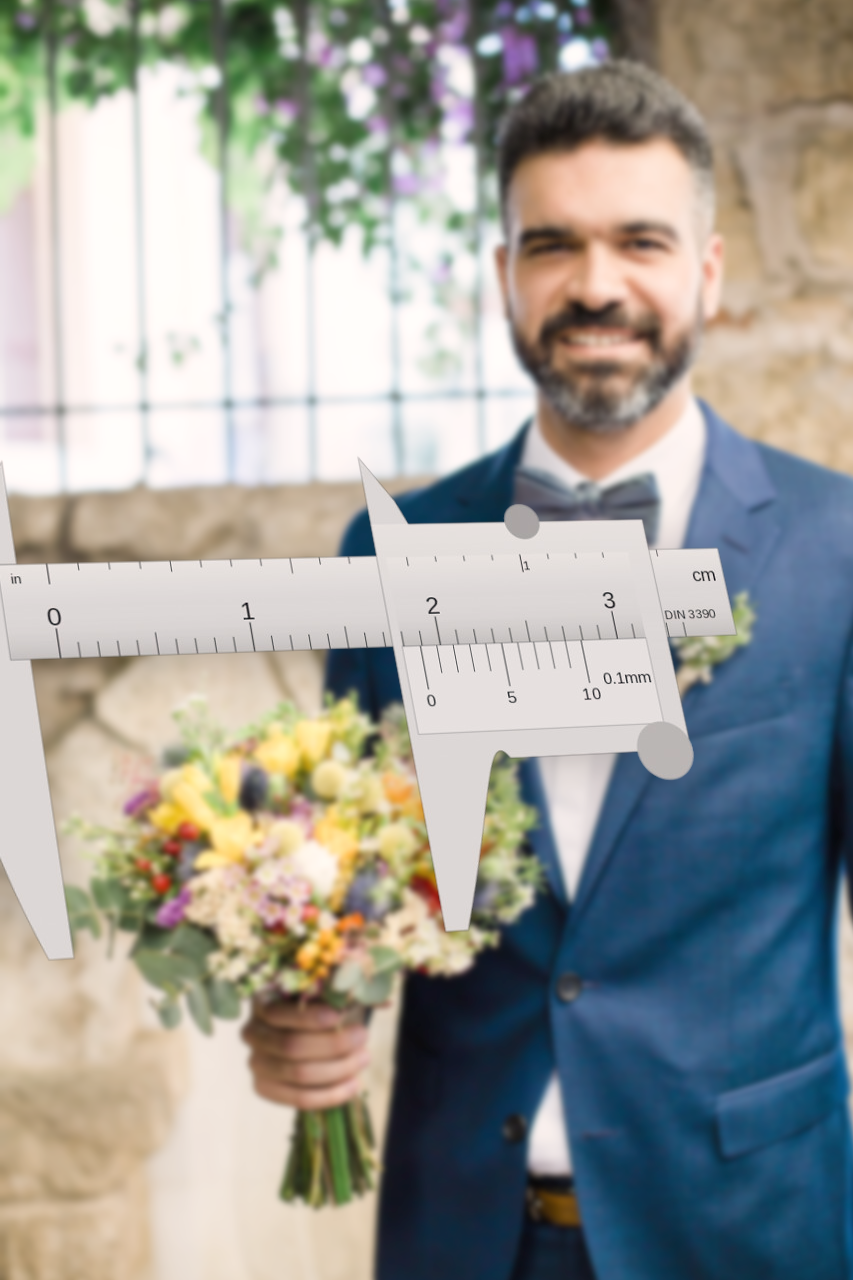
18.9; mm
